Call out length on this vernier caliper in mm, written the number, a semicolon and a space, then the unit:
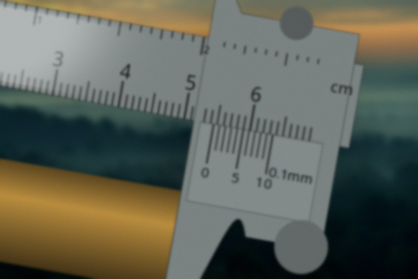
54.5; mm
